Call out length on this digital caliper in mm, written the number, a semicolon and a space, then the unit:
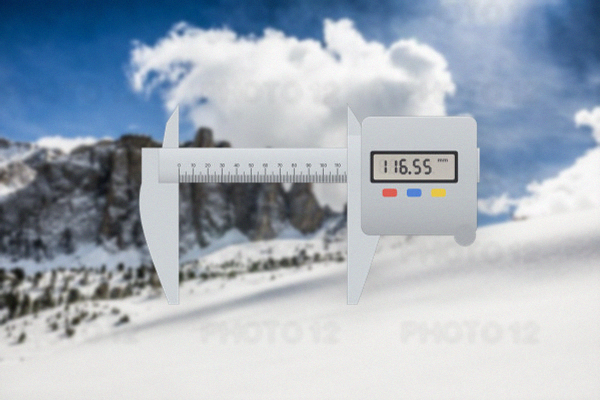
116.55; mm
